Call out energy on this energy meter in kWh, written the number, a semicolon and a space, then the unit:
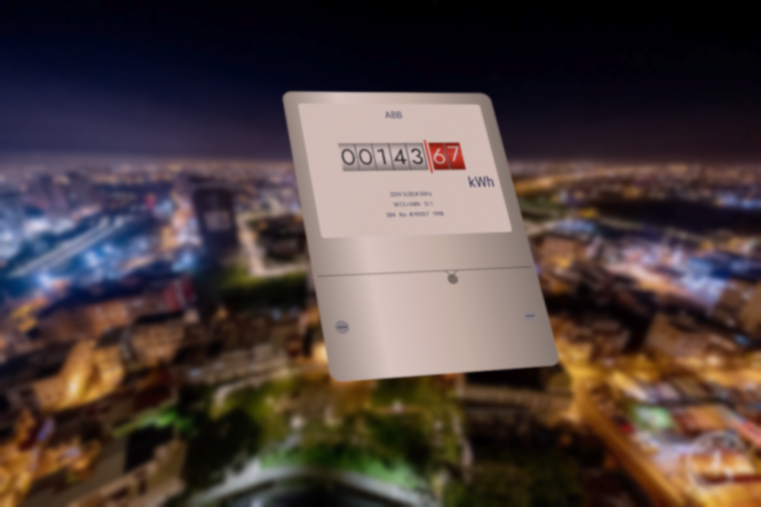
143.67; kWh
